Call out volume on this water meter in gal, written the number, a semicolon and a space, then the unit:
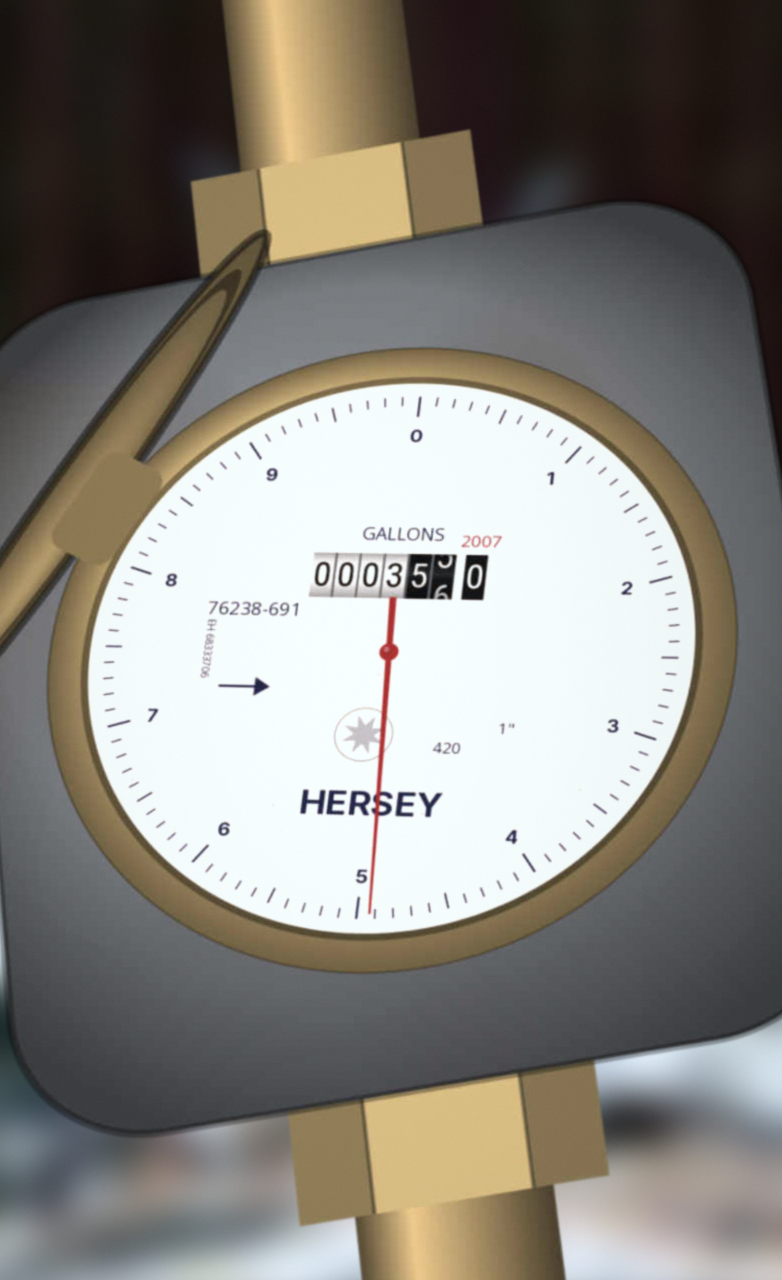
3554.9; gal
